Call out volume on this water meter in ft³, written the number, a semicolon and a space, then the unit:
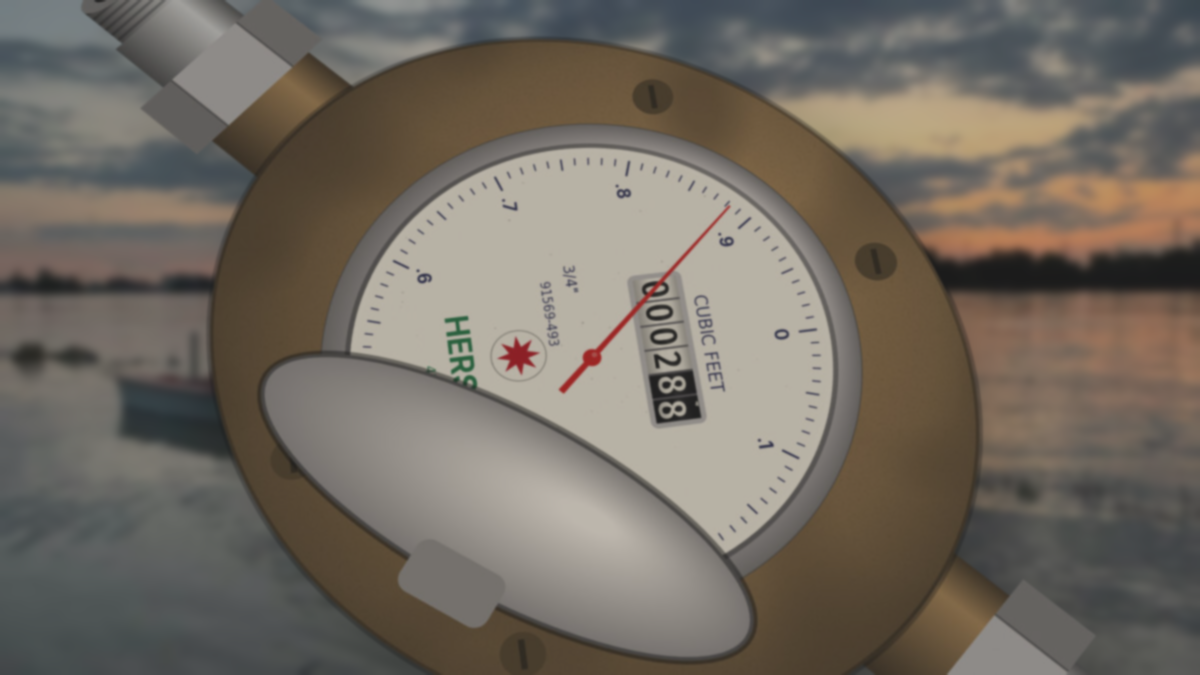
287.88; ft³
